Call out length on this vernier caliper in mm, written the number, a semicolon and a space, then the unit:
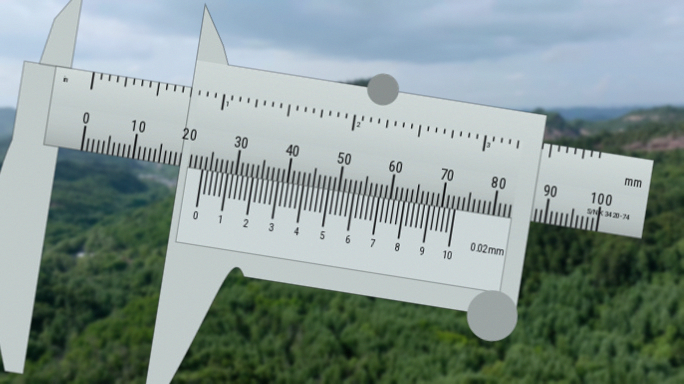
23.5; mm
